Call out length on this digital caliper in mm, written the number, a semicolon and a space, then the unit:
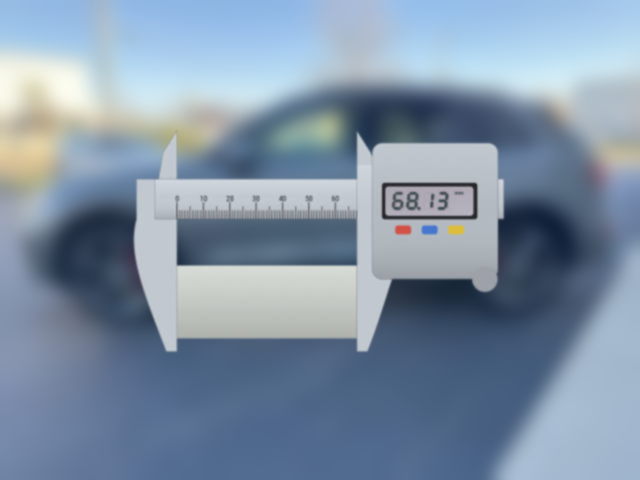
68.13; mm
